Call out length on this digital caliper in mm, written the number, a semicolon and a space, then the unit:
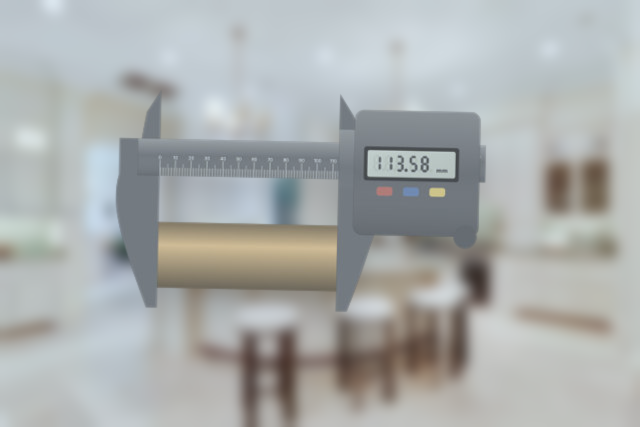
113.58; mm
